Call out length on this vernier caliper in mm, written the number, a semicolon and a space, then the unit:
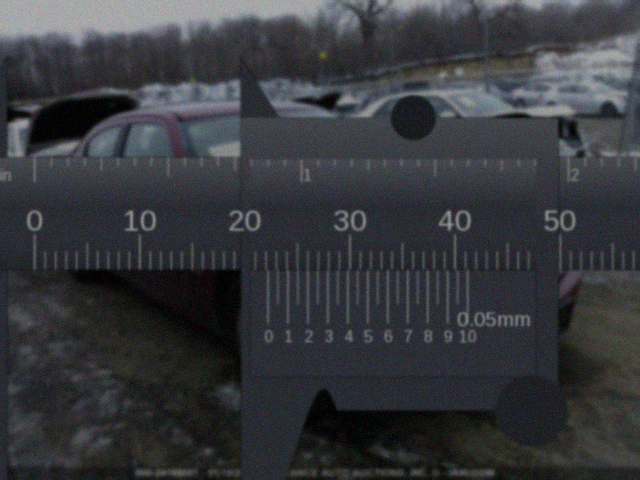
22.2; mm
